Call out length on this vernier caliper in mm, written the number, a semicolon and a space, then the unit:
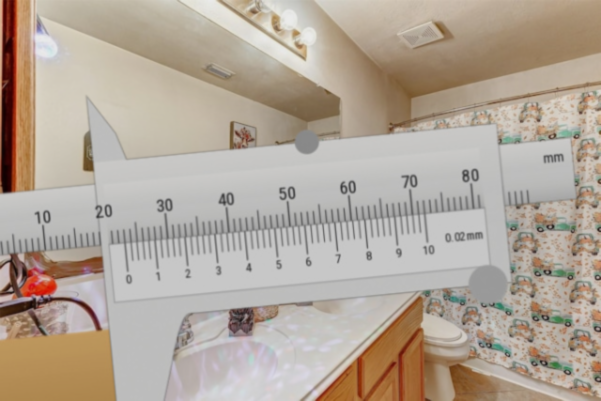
23.0; mm
